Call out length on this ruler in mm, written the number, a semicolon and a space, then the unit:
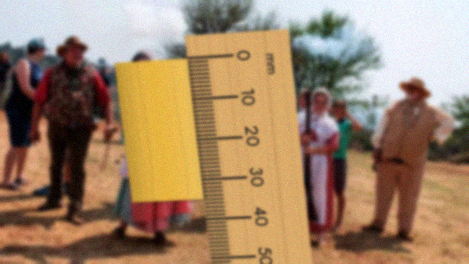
35; mm
